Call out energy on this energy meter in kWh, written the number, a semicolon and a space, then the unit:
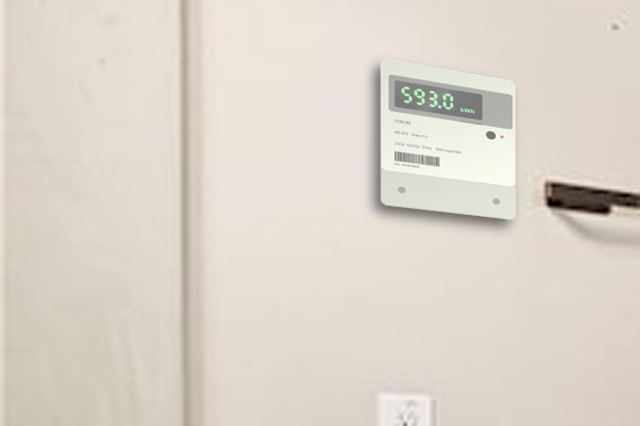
593.0; kWh
